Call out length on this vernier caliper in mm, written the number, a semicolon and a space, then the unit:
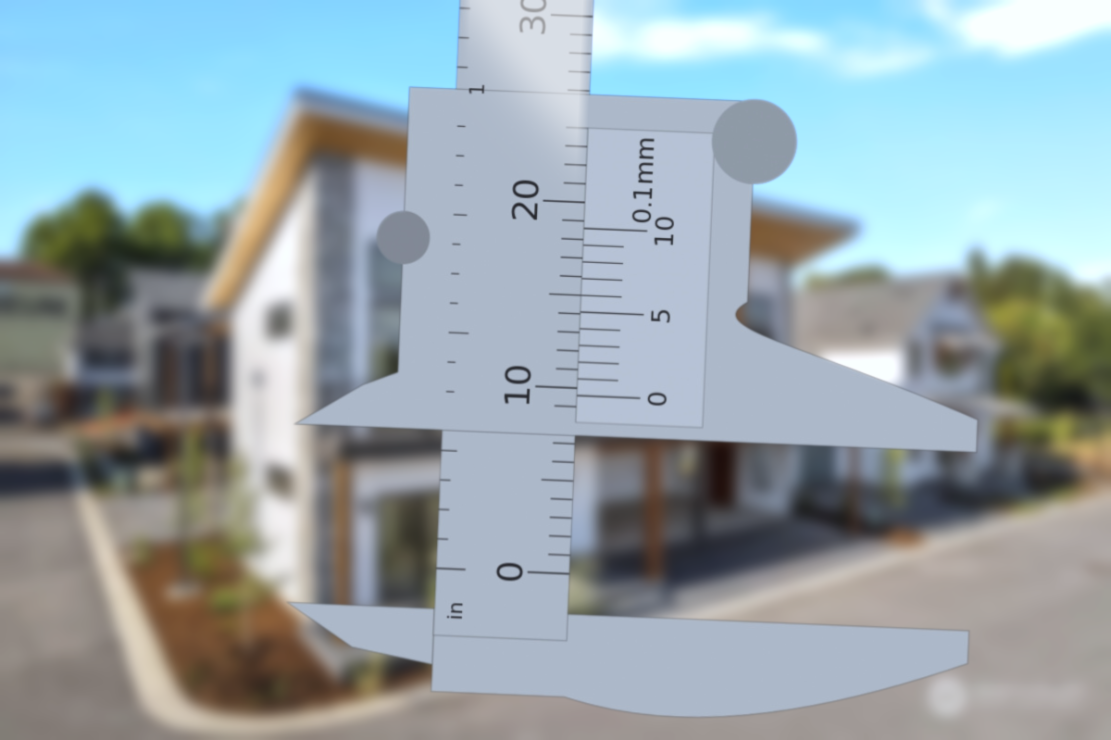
9.6; mm
